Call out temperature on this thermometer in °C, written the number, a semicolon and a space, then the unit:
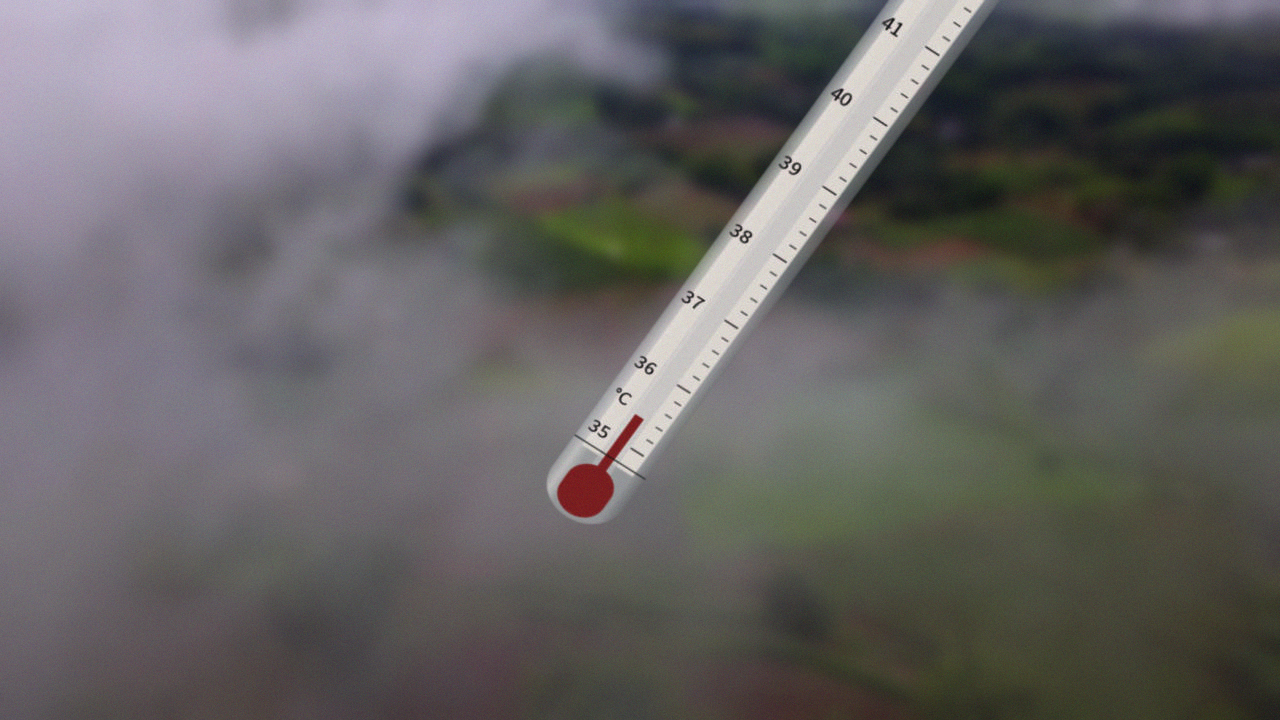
35.4; °C
